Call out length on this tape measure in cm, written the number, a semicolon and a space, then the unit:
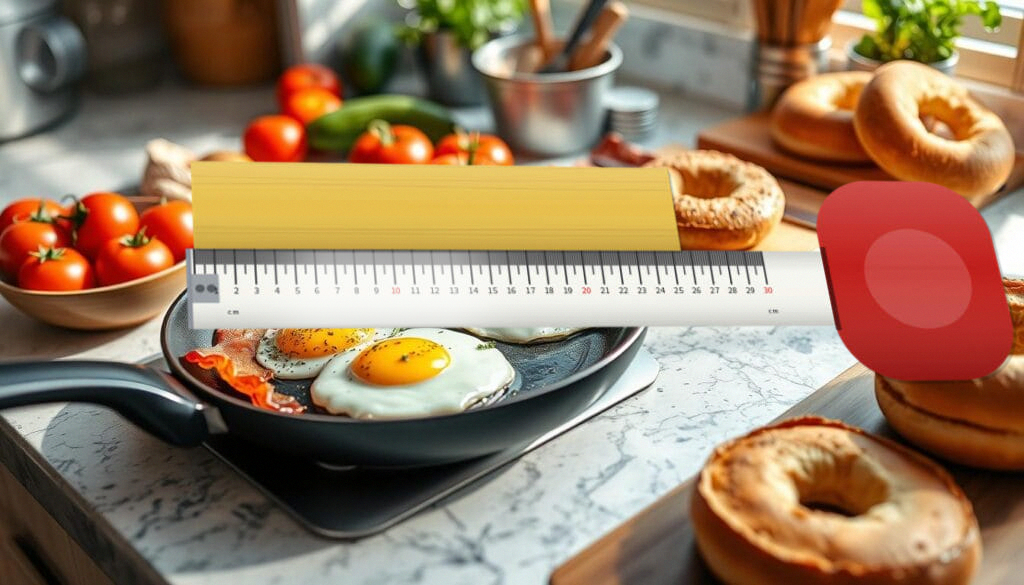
25.5; cm
